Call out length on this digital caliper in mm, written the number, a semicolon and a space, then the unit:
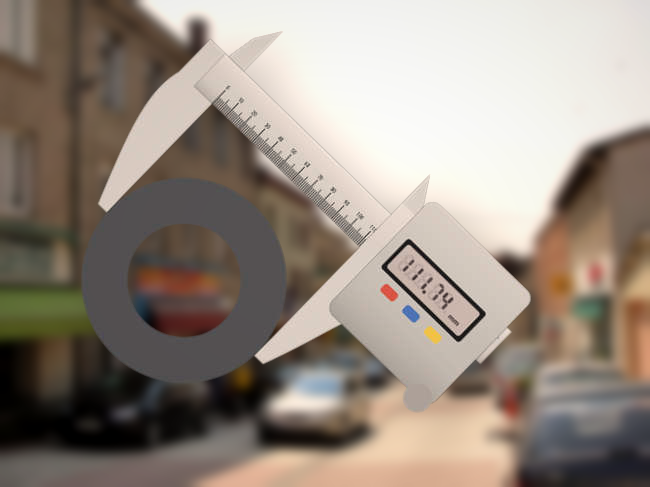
111.74; mm
